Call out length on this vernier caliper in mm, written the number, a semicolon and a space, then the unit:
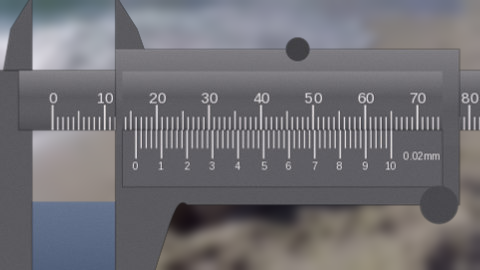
16.0; mm
